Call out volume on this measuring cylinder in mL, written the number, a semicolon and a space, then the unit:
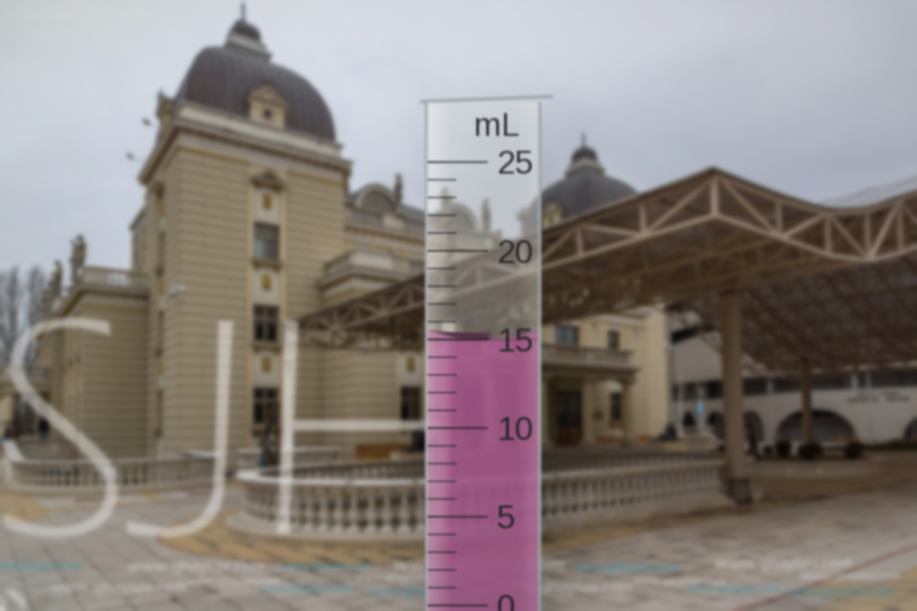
15; mL
